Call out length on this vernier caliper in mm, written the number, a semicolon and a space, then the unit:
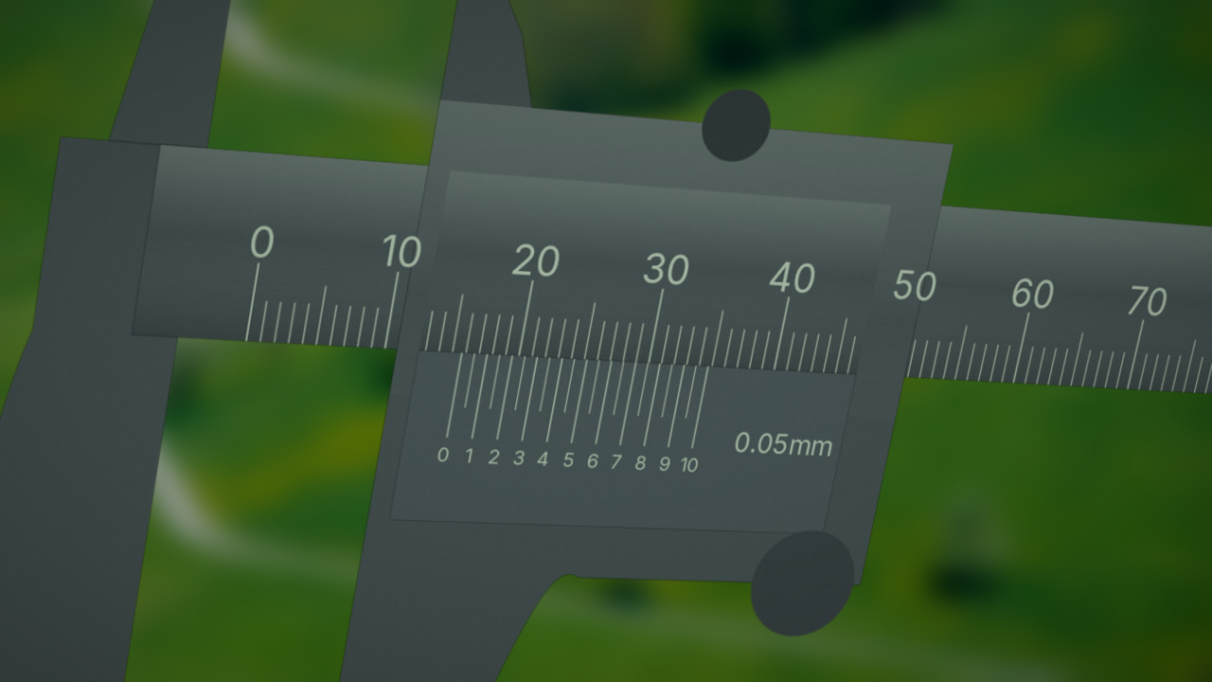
15.7; mm
